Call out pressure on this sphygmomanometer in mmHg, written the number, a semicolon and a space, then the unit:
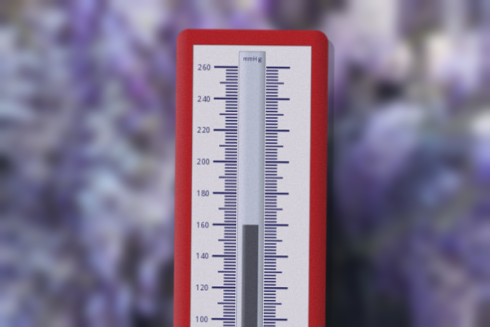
160; mmHg
